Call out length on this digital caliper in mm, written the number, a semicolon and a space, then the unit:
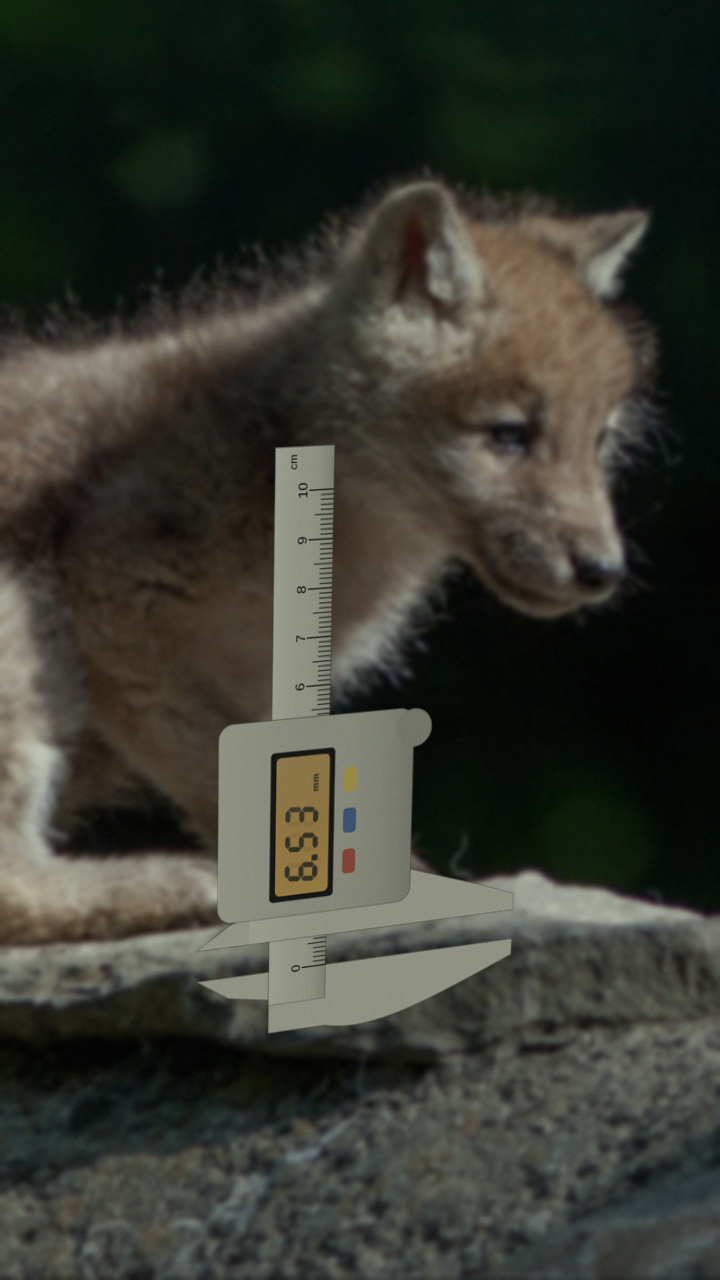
6.53; mm
